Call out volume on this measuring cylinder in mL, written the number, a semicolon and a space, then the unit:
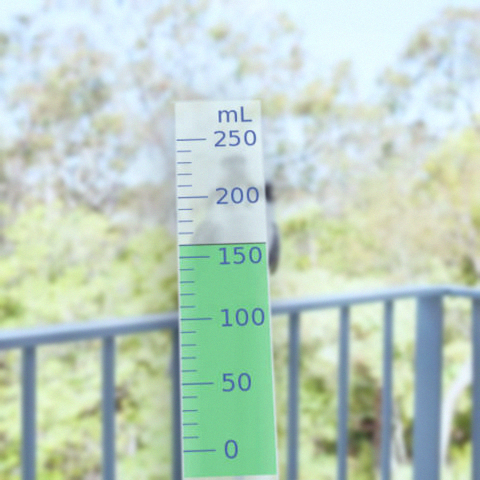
160; mL
